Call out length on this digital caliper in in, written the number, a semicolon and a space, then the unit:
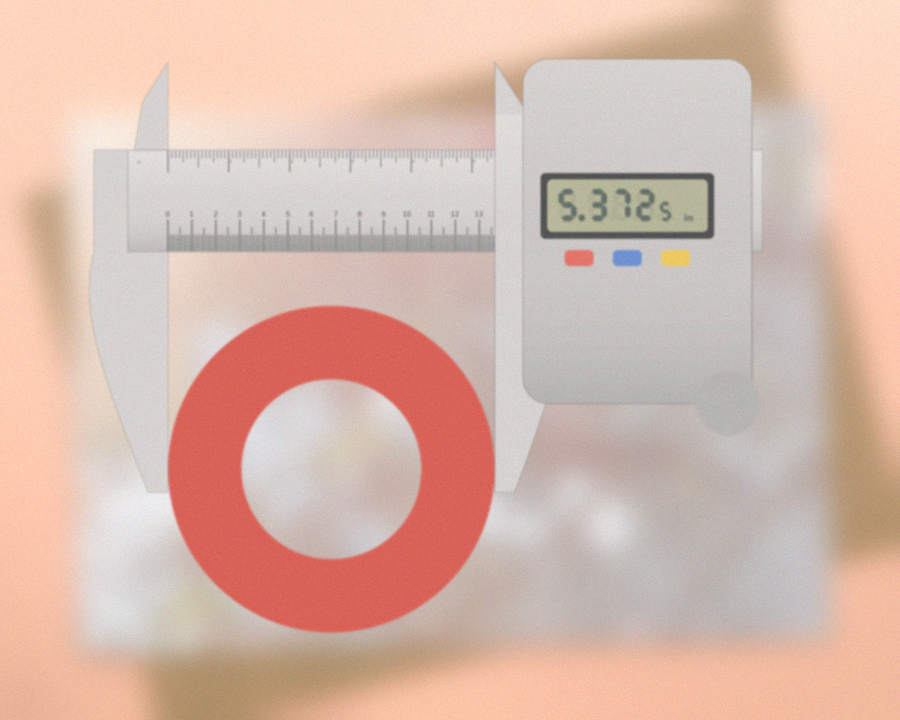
5.3725; in
